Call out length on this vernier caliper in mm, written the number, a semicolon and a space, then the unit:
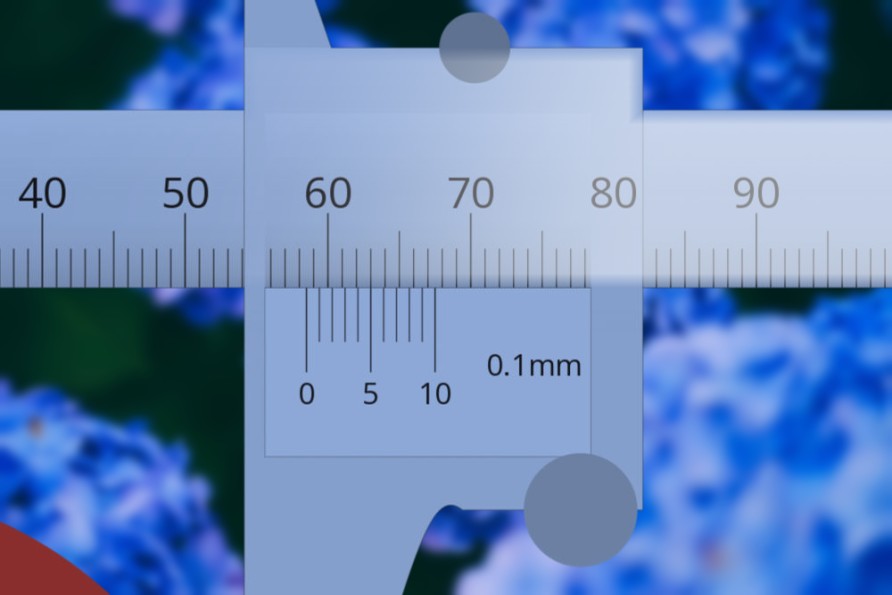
58.5; mm
